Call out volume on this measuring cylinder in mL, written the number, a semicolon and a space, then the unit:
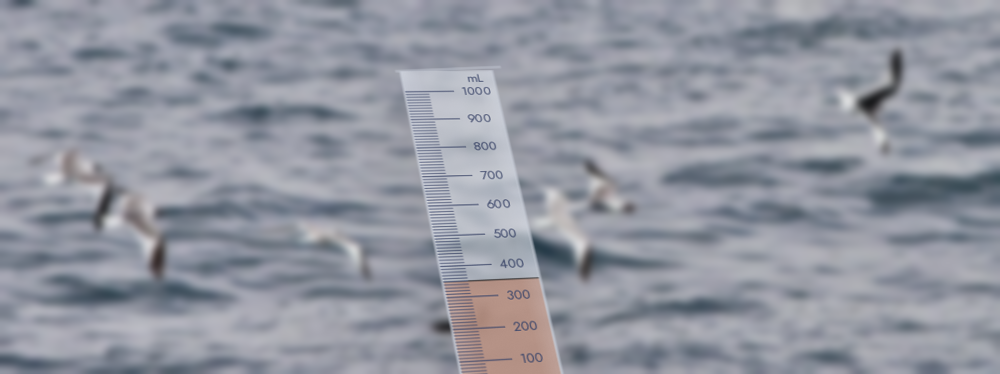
350; mL
